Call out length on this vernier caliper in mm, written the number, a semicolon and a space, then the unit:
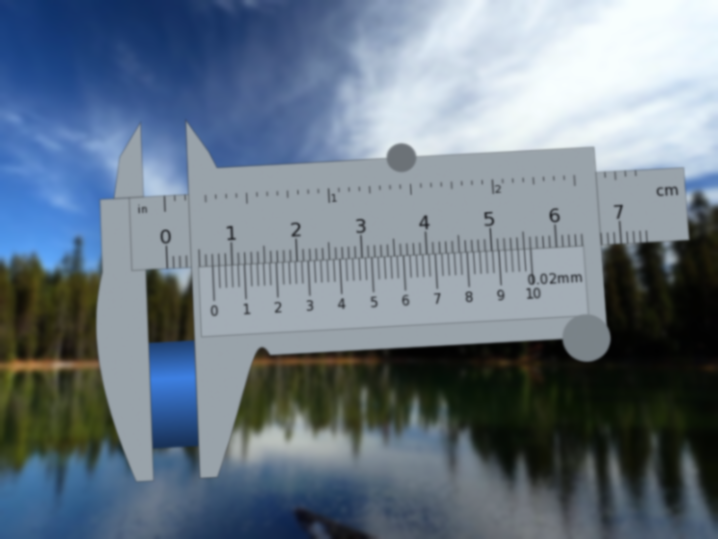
7.0; mm
